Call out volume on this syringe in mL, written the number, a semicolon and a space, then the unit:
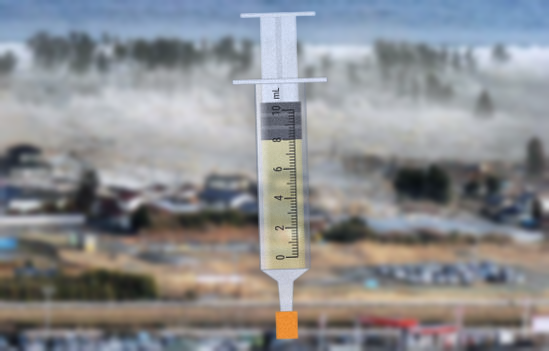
8; mL
